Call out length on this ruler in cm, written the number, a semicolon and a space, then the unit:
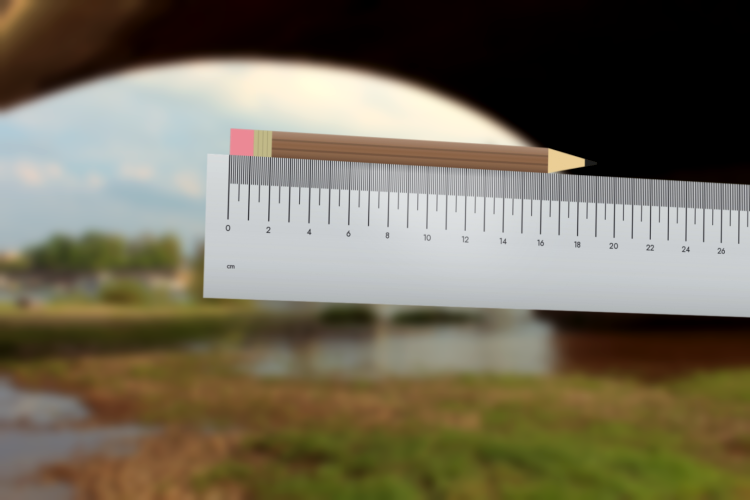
19; cm
